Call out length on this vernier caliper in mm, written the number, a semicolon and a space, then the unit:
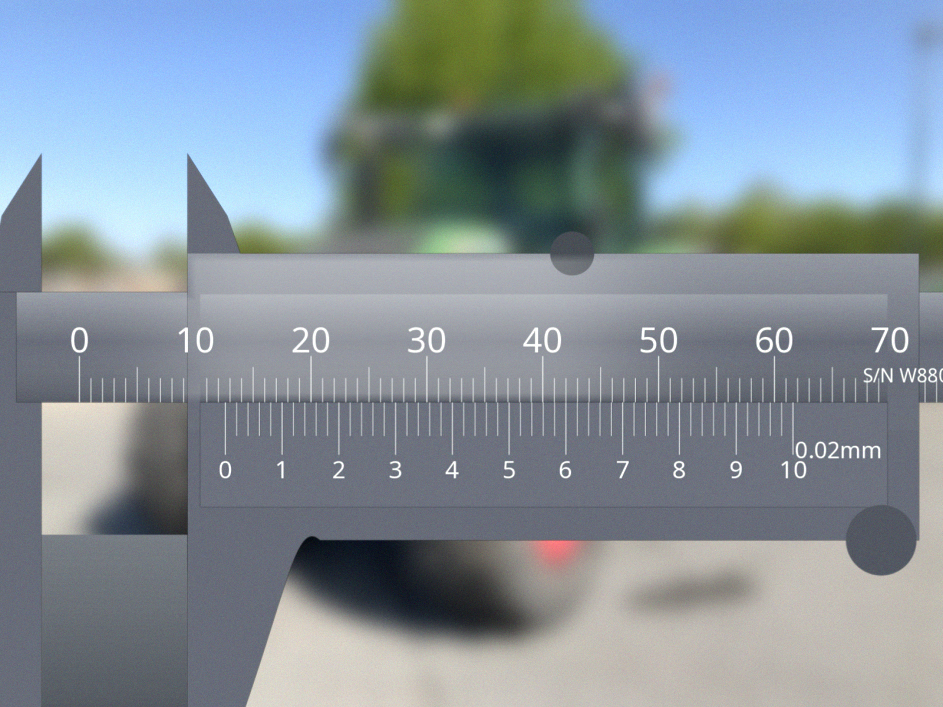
12.6; mm
